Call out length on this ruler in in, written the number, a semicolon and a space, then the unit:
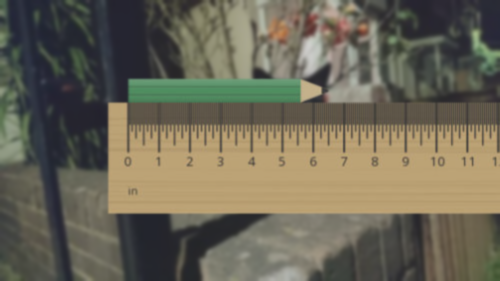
6.5; in
